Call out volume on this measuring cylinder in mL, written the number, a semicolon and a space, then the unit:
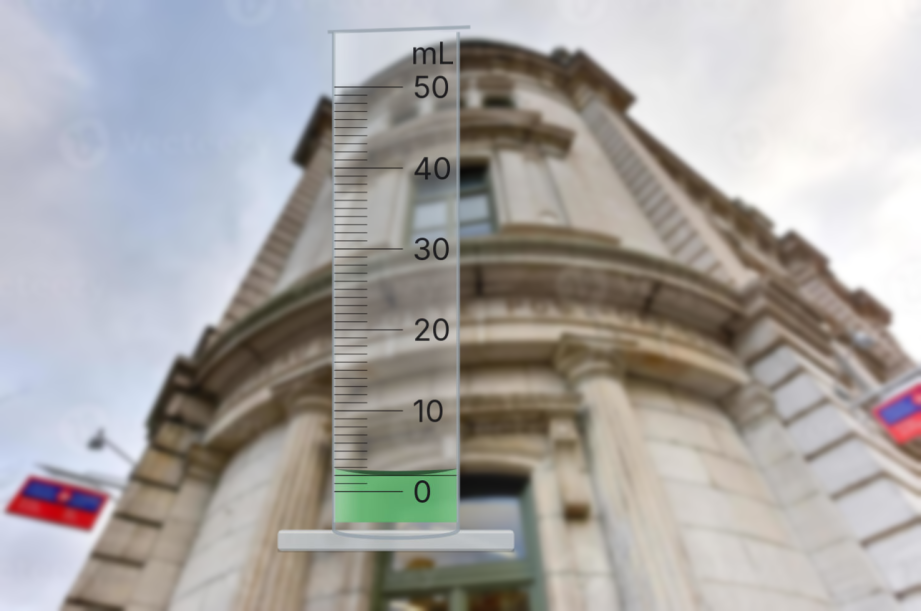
2; mL
